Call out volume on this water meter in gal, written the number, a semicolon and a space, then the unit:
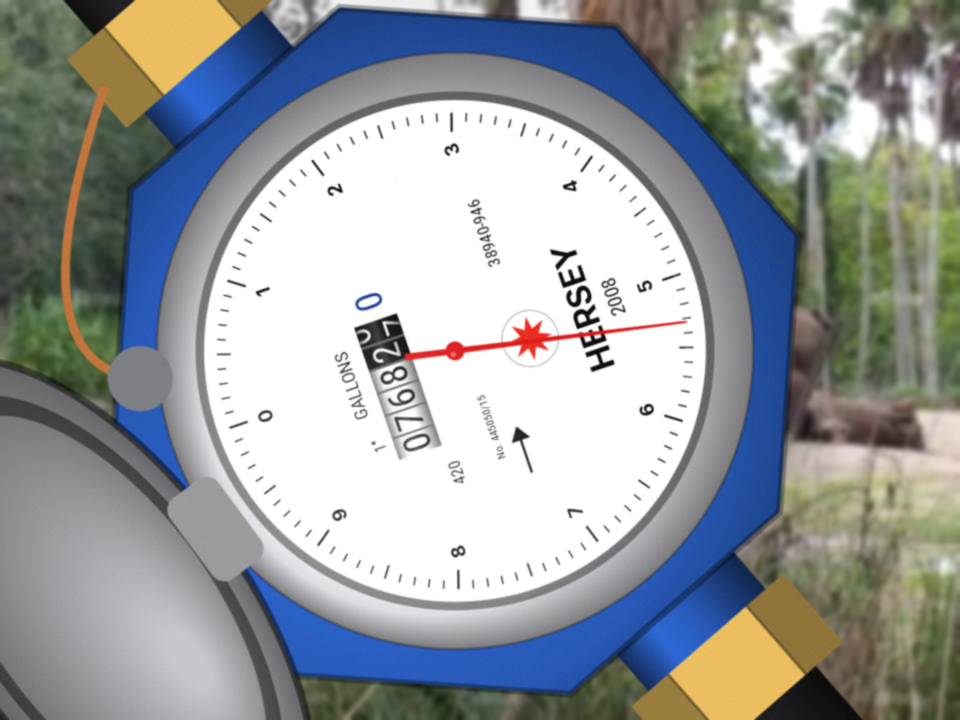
768265.3; gal
